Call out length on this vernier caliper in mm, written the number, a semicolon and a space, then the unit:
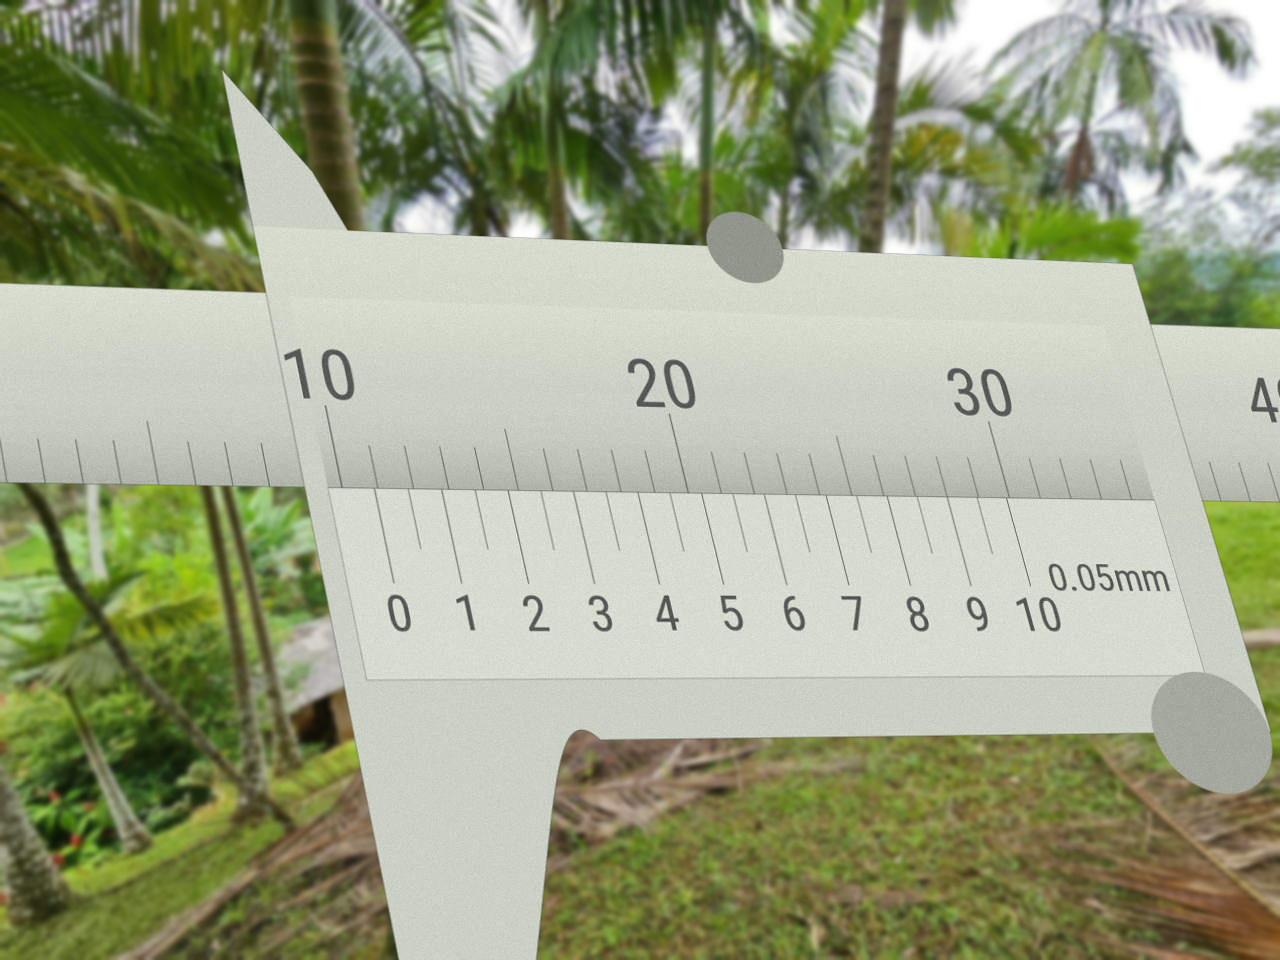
10.90; mm
